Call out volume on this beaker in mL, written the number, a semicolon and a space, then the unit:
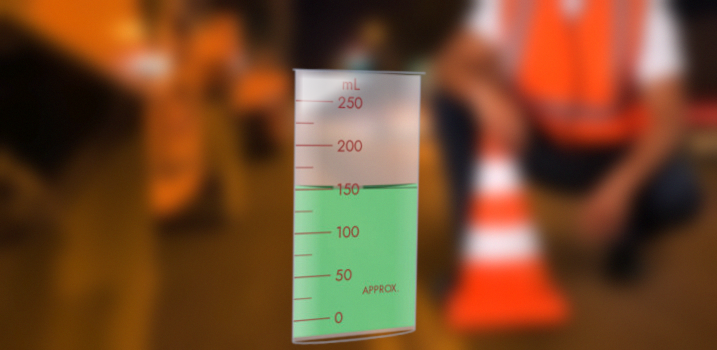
150; mL
